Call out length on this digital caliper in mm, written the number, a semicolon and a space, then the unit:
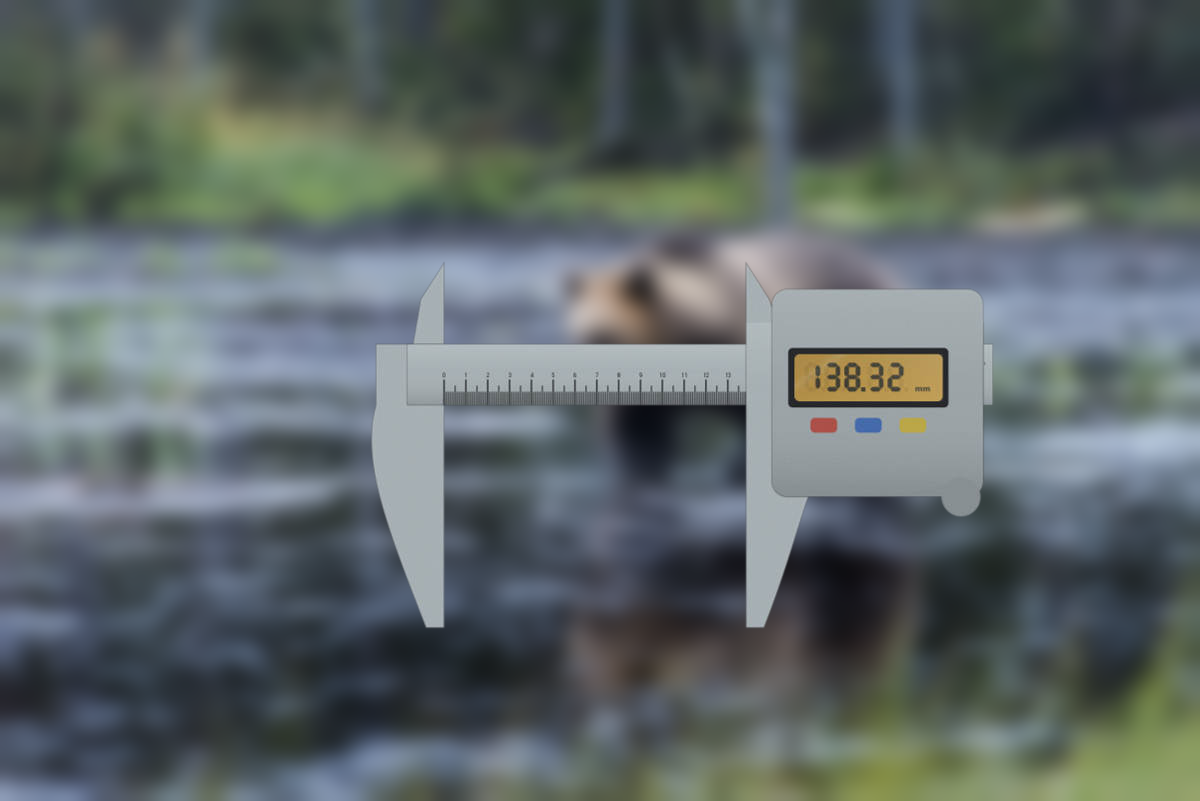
138.32; mm
